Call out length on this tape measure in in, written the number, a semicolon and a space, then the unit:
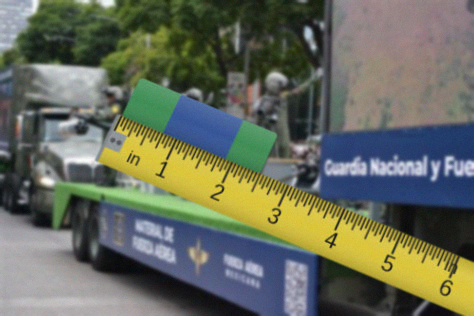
2.5; in
